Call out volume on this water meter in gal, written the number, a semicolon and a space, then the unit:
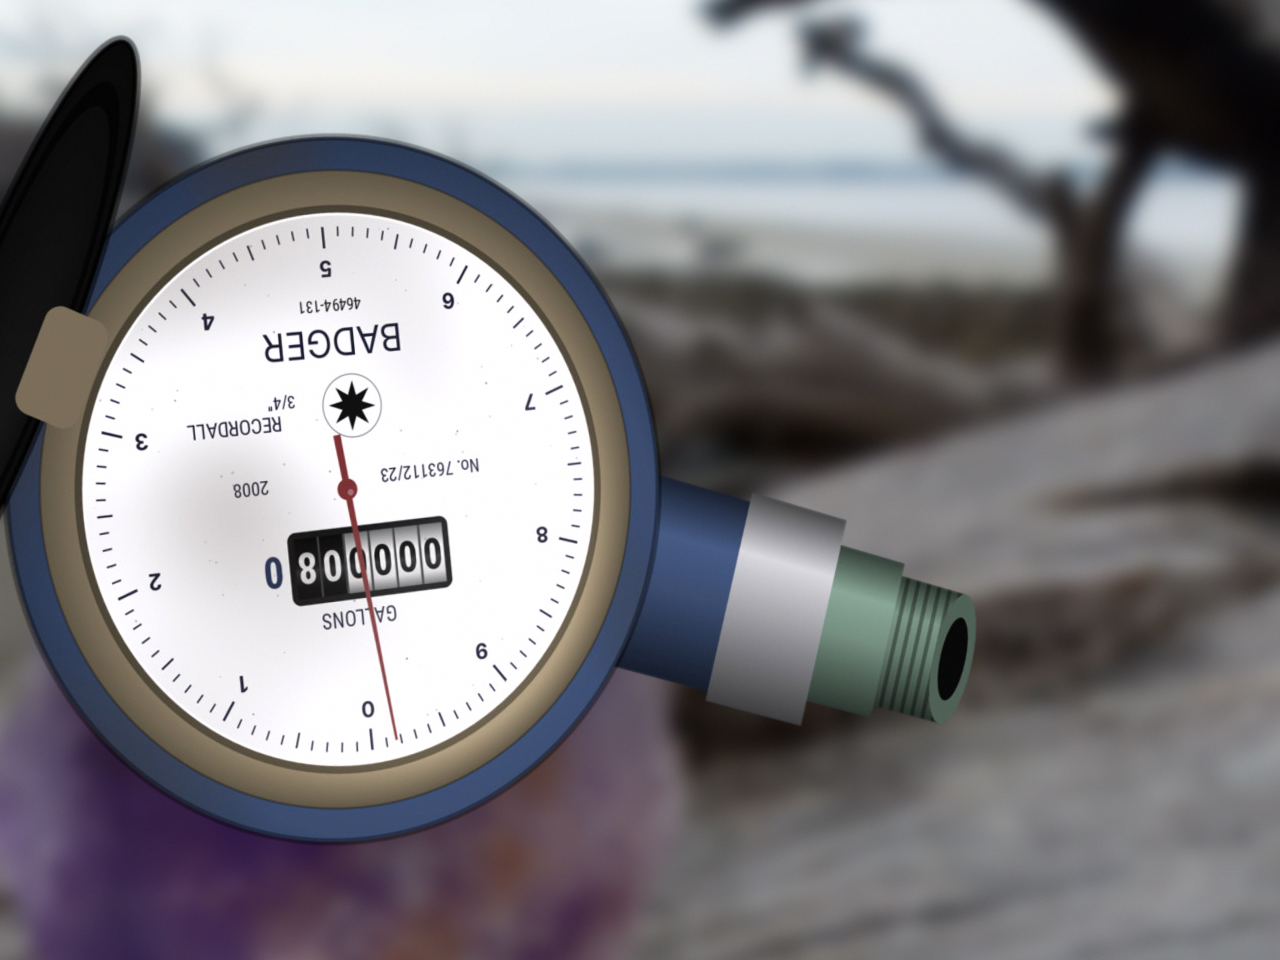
79.8; gal
